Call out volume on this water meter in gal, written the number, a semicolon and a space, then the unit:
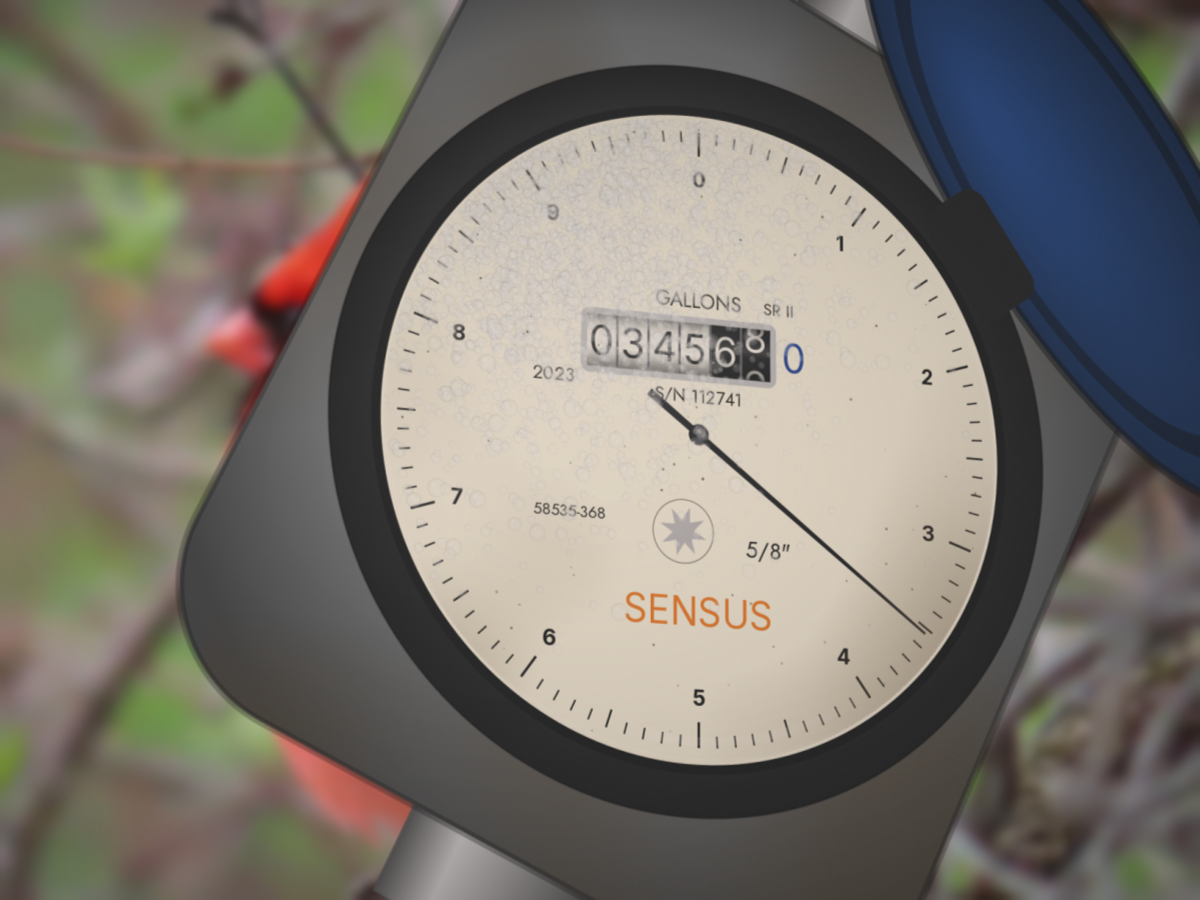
345683.5; gal
